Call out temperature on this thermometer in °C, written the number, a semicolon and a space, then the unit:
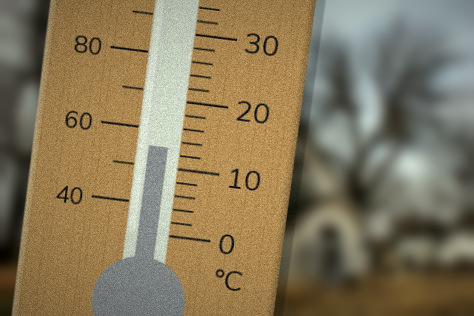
13; °C
